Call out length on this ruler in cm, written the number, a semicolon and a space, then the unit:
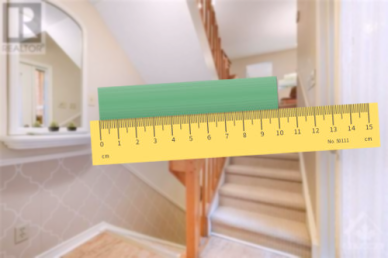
10; cm
